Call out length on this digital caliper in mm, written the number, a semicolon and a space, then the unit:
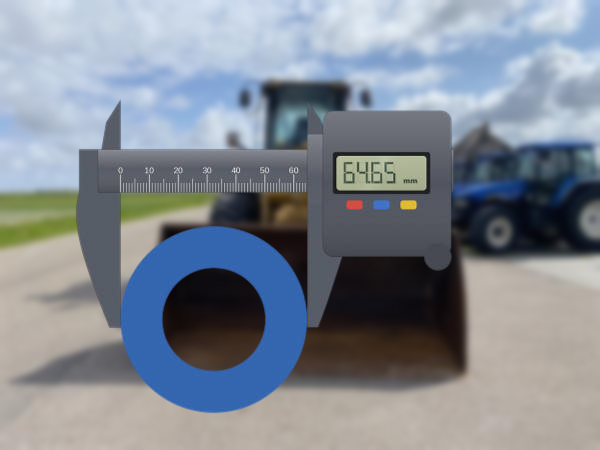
64.65; mm
